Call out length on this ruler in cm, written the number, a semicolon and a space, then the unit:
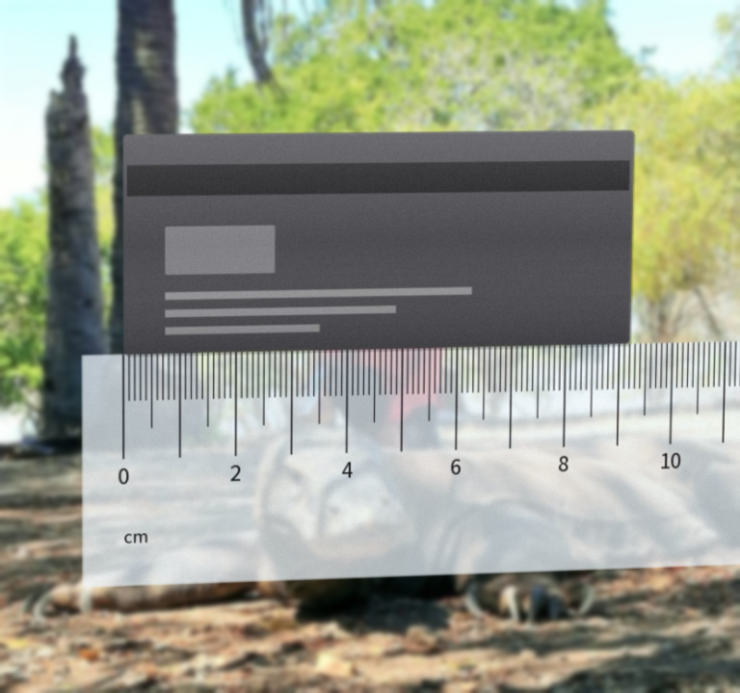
9.2; cm
